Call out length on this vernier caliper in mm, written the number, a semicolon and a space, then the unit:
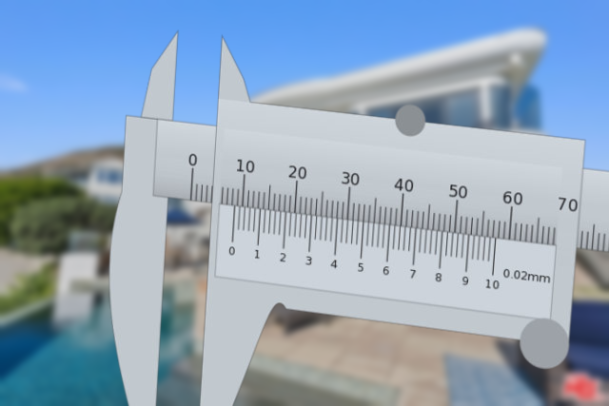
8.5; mm
